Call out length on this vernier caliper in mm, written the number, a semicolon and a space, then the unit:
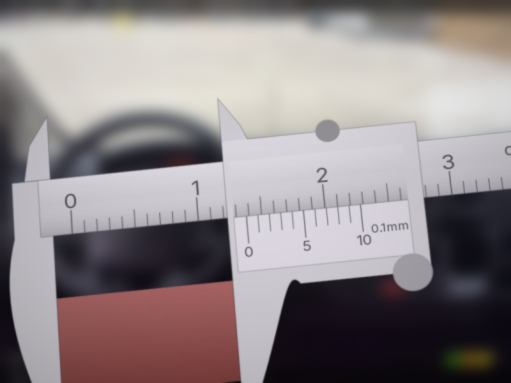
13.8; mm
